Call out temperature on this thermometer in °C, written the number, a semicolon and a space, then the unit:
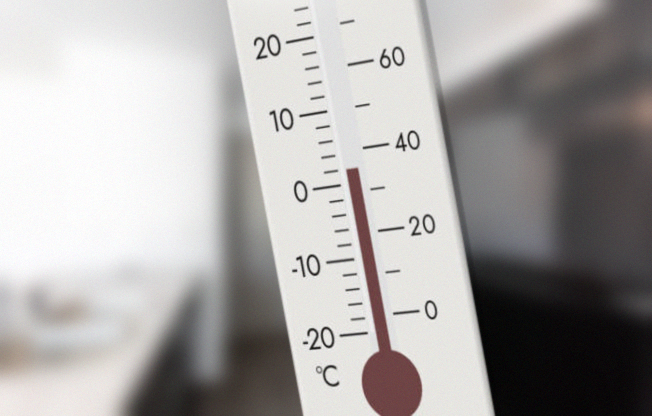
2; °C
